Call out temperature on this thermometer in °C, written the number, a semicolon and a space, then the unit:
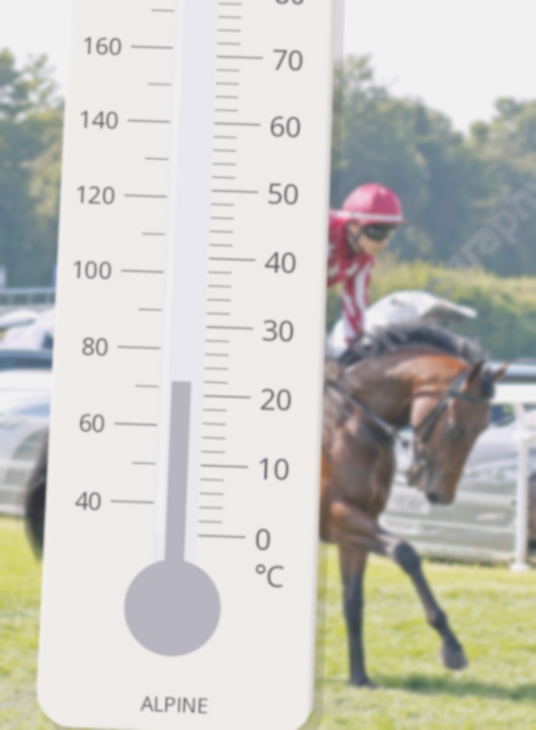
22; °C
